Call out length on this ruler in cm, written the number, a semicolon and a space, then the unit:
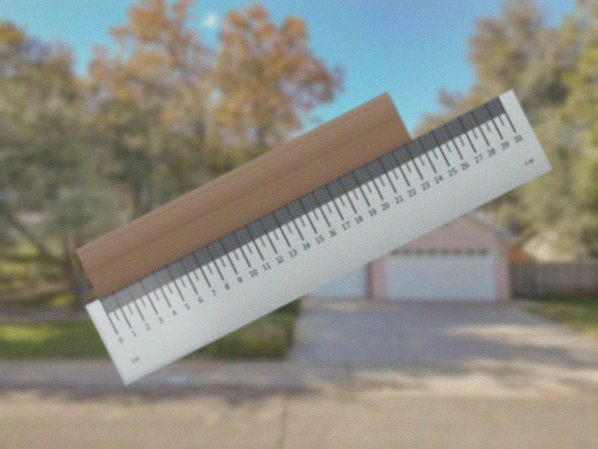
23.5; cm
